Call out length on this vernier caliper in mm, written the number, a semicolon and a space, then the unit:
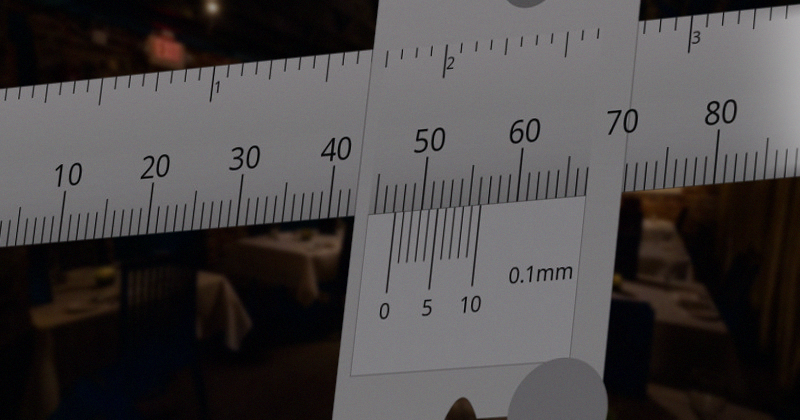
47.2; mm
